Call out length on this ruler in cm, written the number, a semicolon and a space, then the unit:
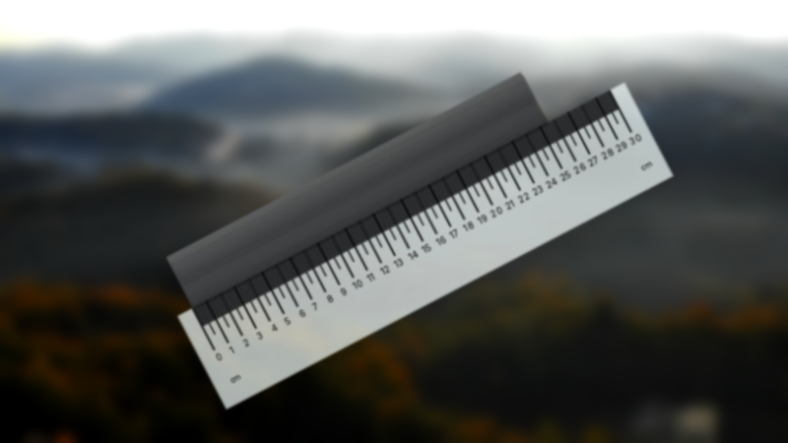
25.5; cm
